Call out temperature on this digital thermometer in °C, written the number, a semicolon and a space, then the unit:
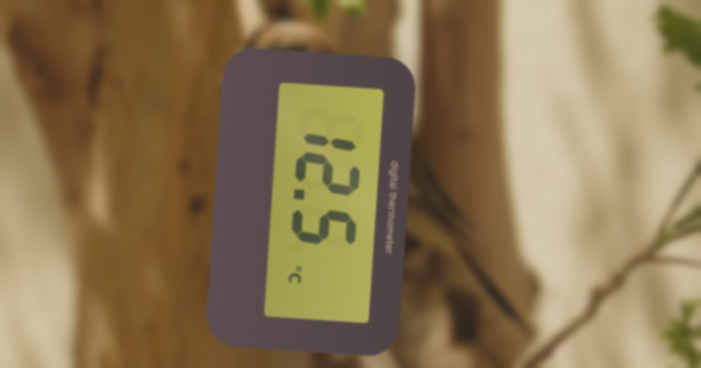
12.5; °C
